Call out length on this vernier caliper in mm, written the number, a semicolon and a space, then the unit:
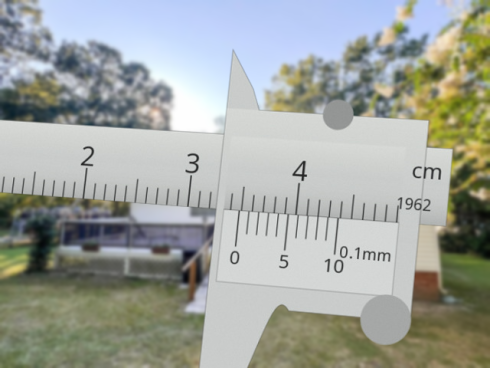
34.8; mm
